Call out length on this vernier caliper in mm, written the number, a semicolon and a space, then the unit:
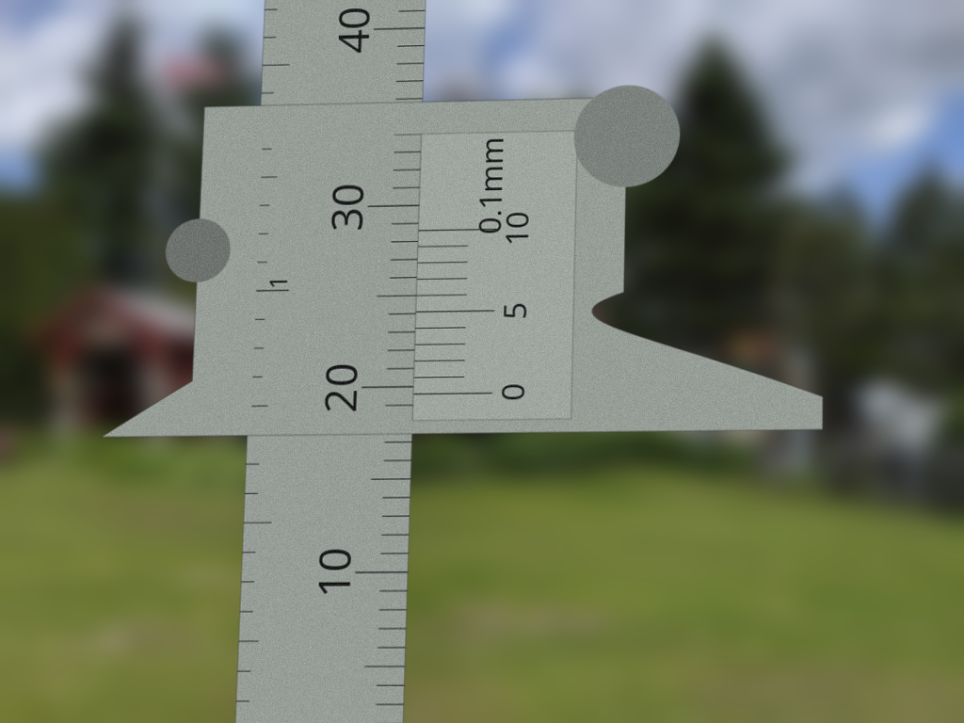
19.6; mm
